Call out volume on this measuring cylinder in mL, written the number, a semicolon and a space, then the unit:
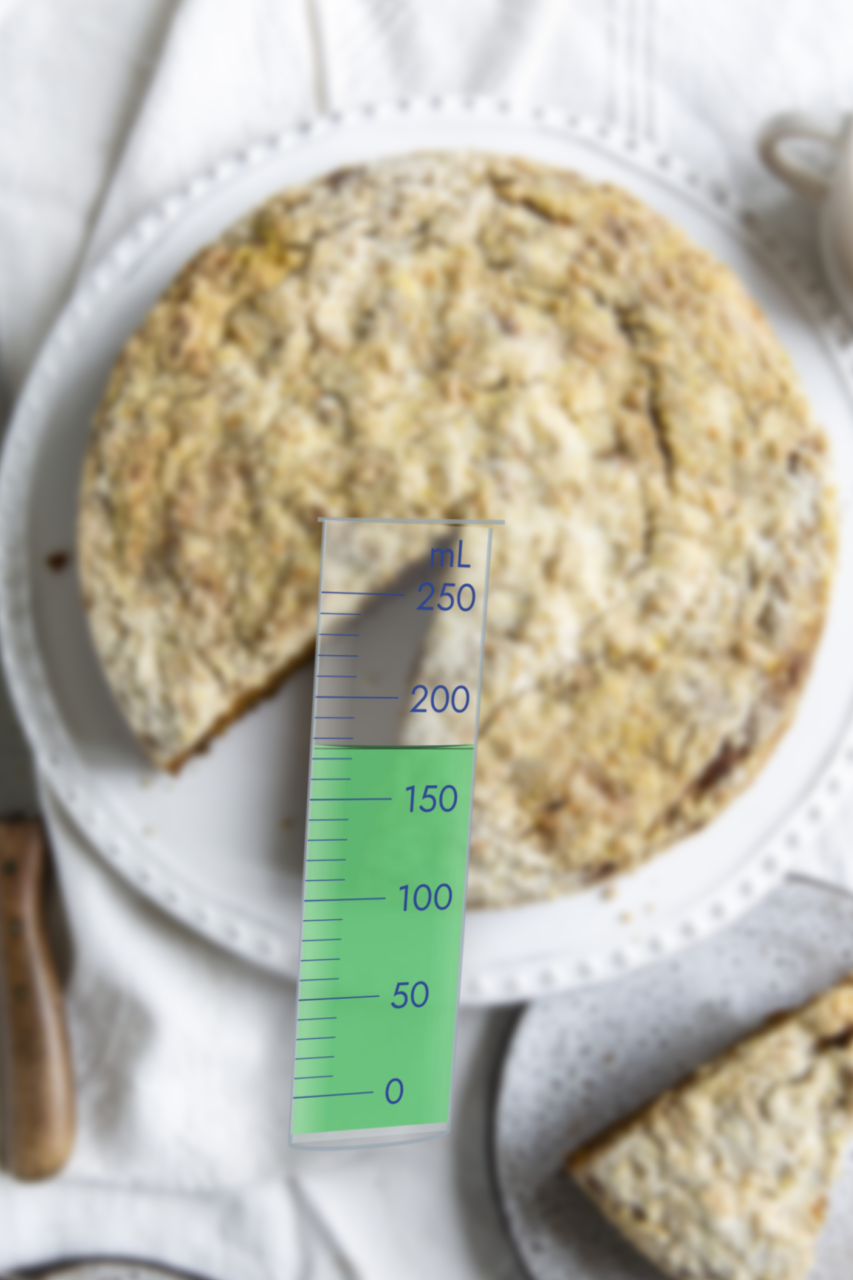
175; mL
